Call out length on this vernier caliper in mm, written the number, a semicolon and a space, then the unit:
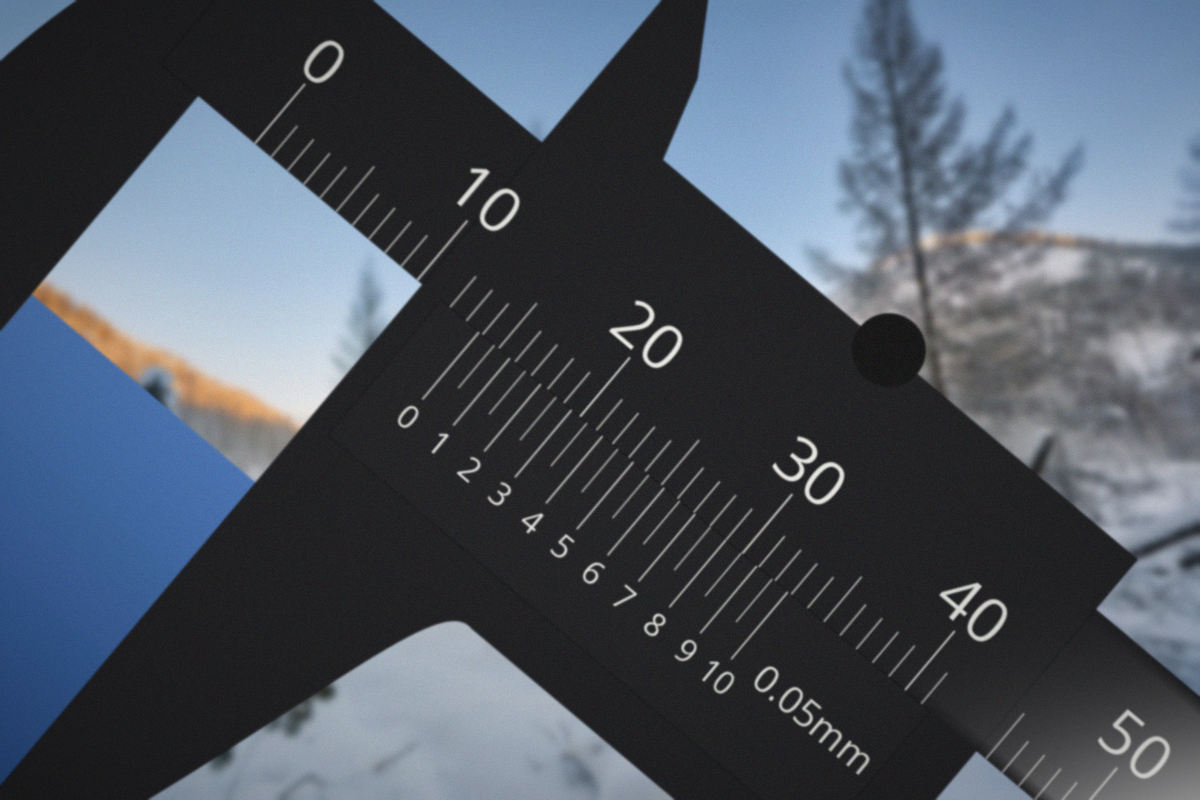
13.8; mm
